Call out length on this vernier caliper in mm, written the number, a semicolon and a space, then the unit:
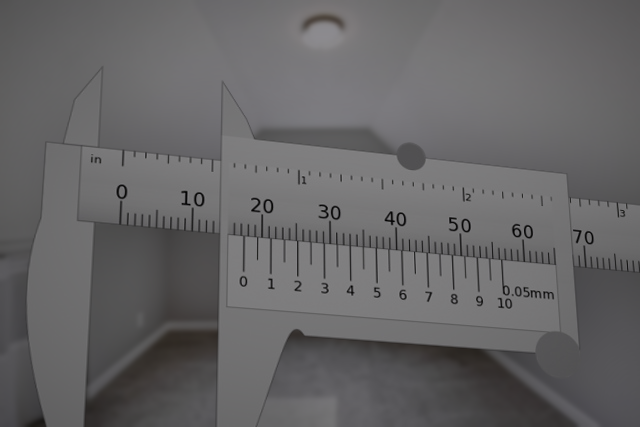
17.4; mm
